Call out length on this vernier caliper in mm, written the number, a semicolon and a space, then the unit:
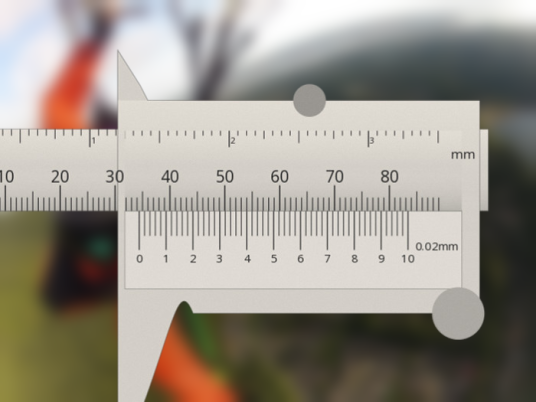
34.4; mm
